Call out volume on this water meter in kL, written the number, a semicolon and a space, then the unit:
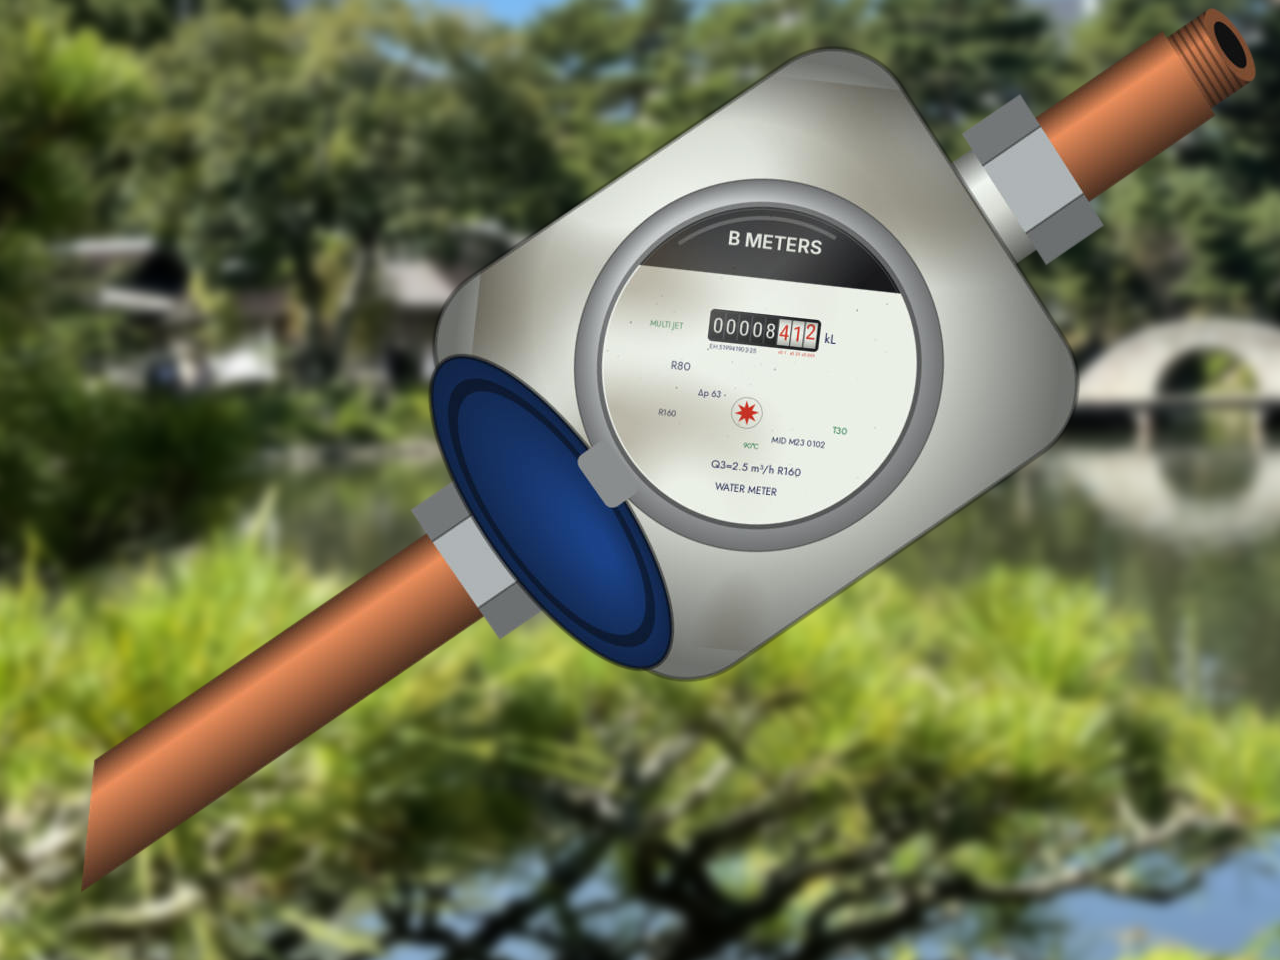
8.412; kL
